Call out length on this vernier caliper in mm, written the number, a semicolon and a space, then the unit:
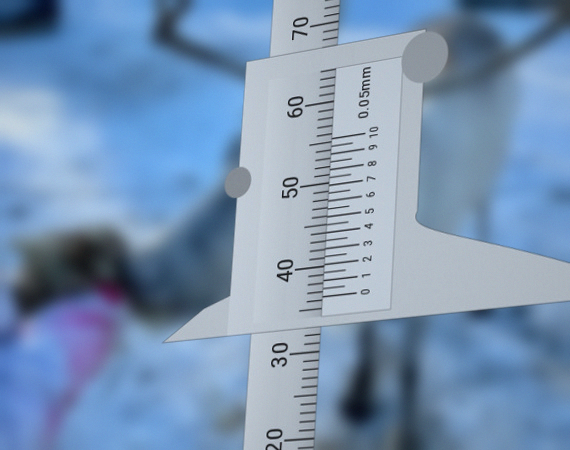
36.4; mm
